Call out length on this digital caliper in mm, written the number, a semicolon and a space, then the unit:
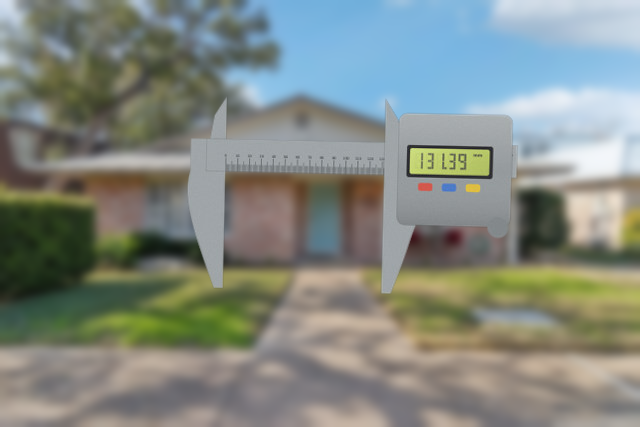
131.39; mm
